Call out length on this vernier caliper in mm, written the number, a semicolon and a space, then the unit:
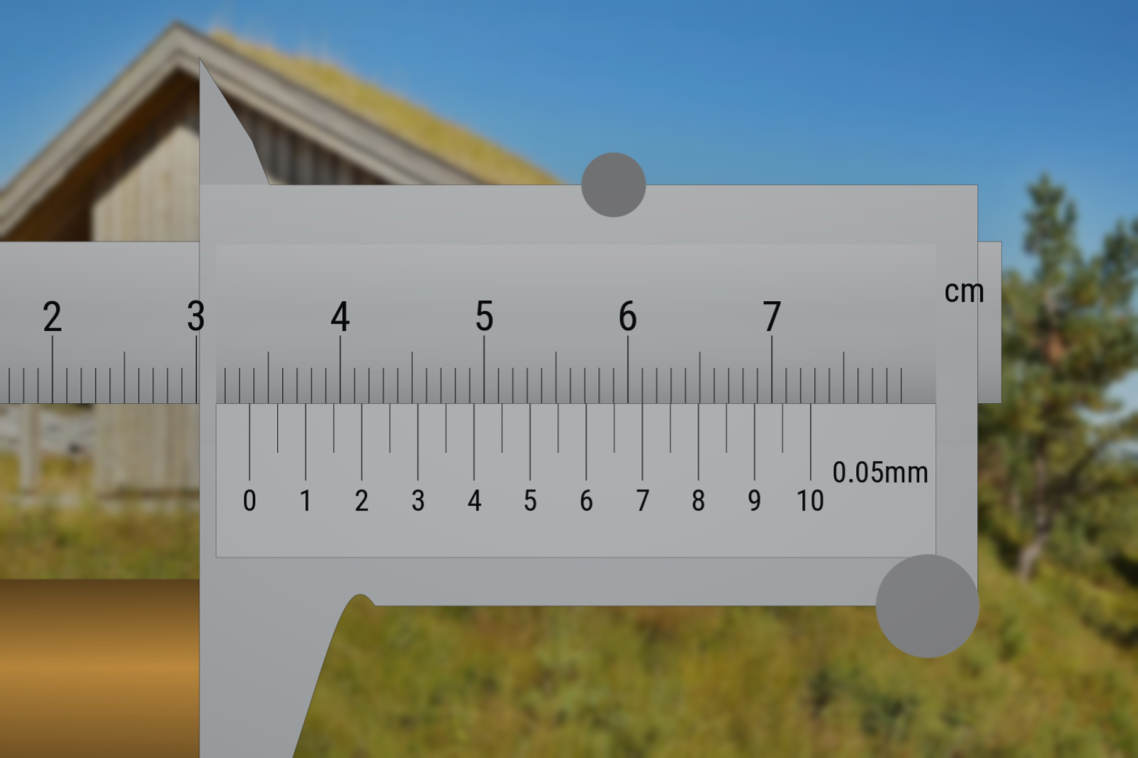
33.7; mm
